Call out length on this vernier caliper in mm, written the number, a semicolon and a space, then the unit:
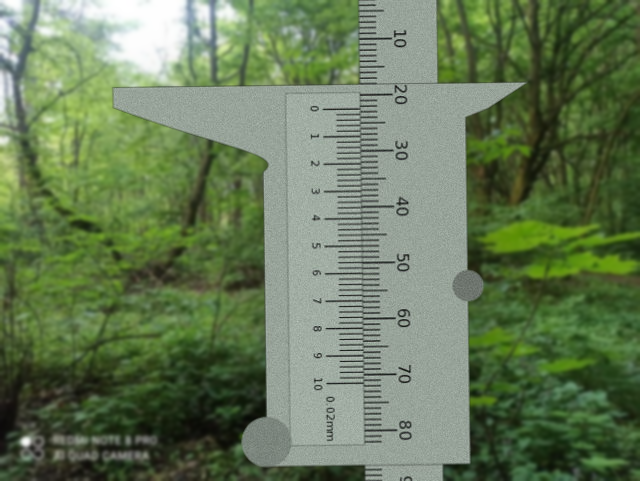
22.5; mm
